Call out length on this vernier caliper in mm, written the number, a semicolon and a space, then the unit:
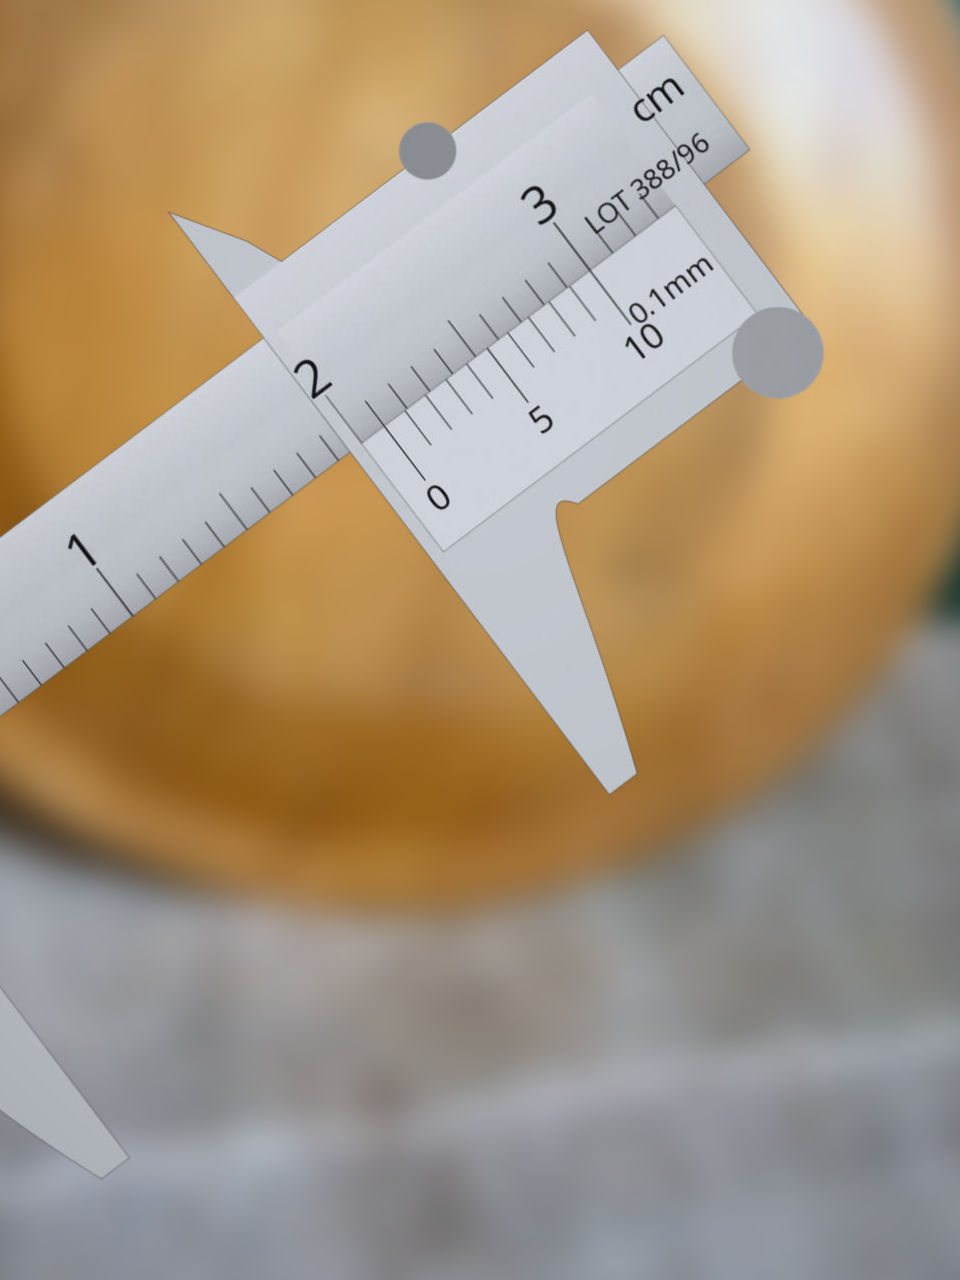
21.0; mm
